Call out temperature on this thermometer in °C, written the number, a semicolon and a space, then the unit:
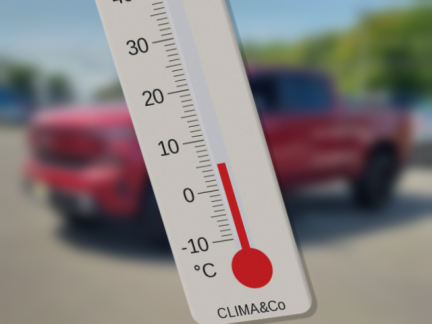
5; °C
